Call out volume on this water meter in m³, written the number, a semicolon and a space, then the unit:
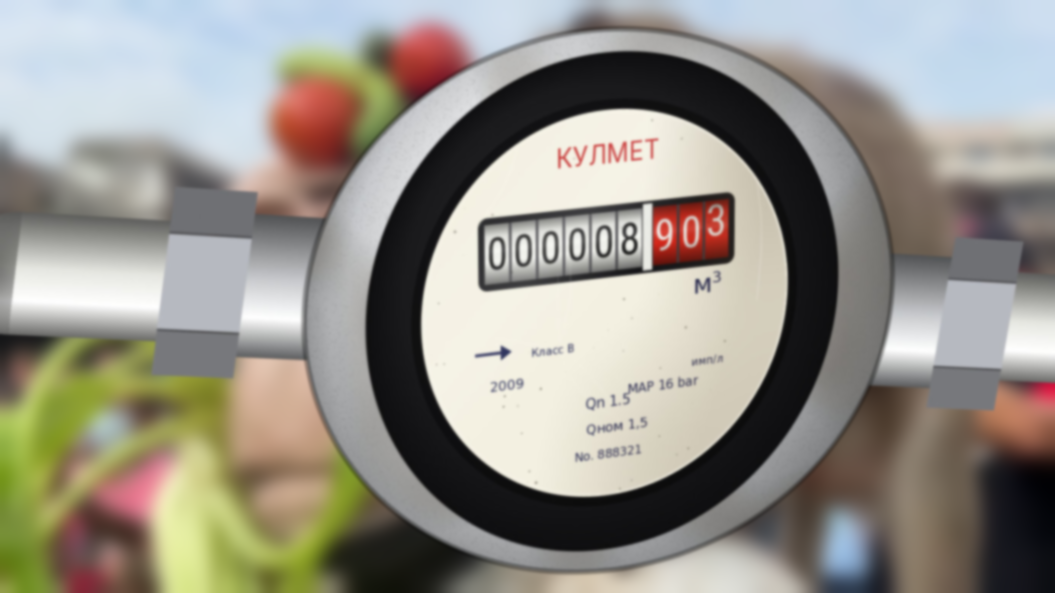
8.903; m³
